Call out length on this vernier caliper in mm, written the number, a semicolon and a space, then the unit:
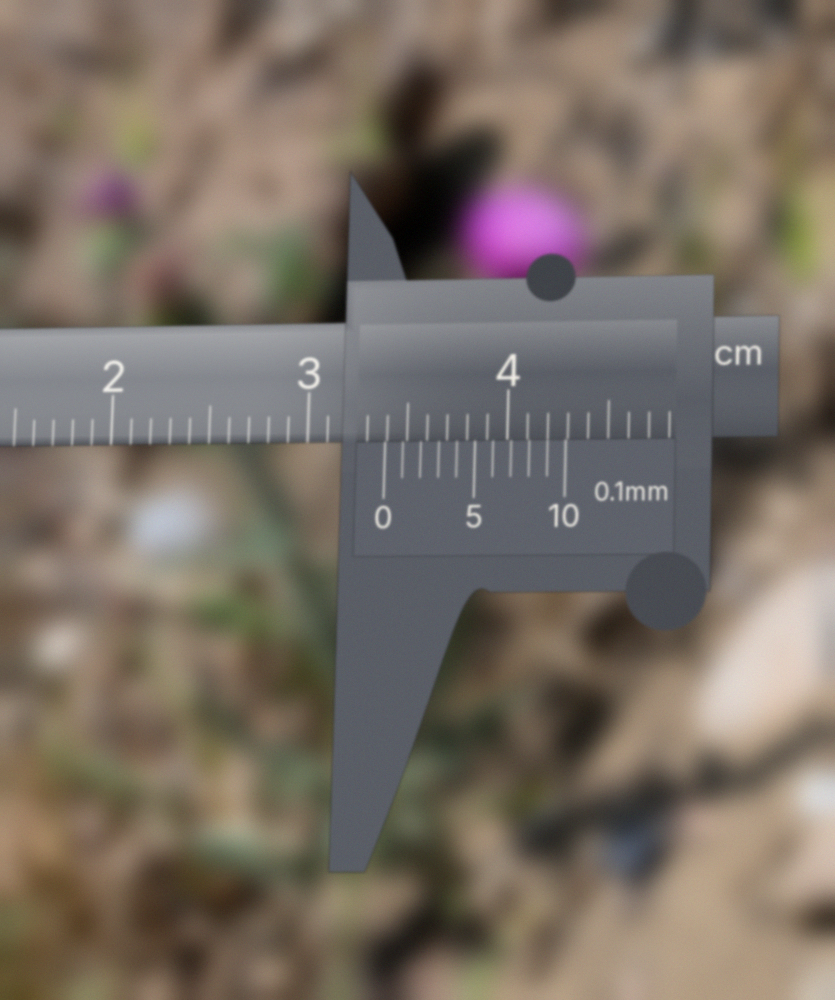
33.9; mm
